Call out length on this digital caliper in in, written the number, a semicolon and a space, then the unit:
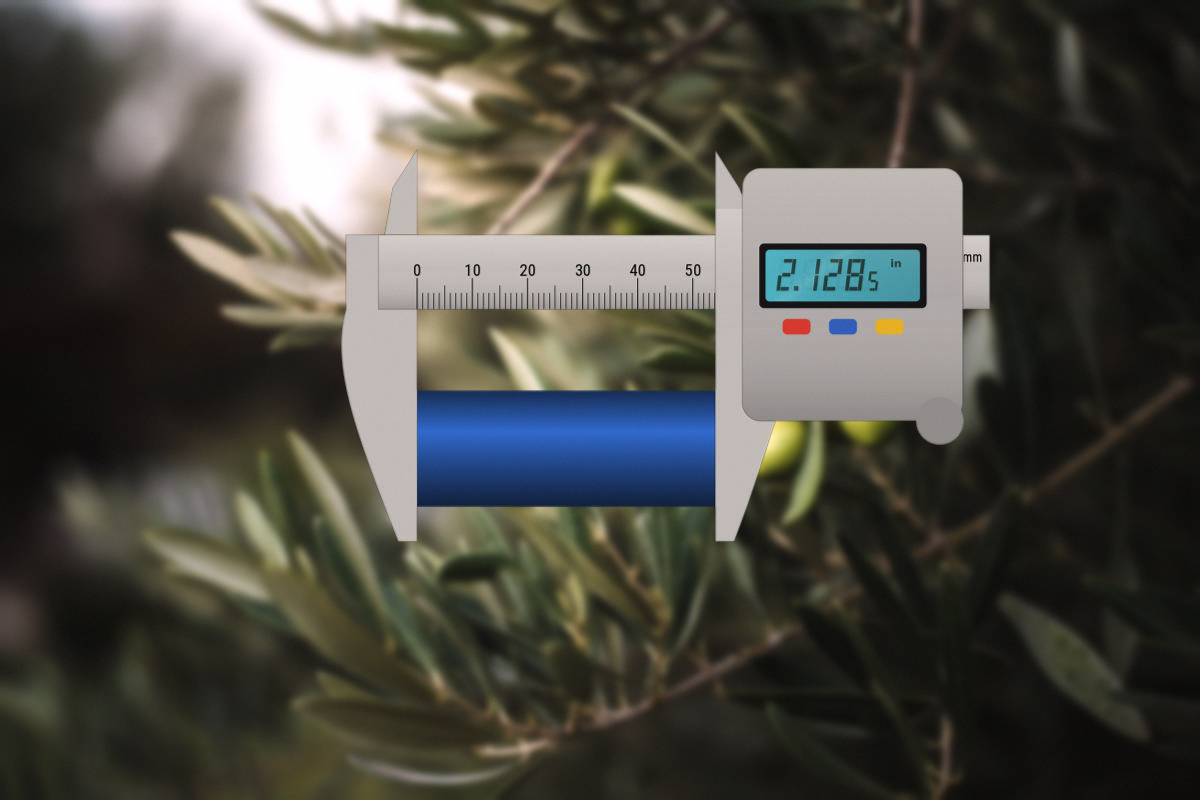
2.1285; in
